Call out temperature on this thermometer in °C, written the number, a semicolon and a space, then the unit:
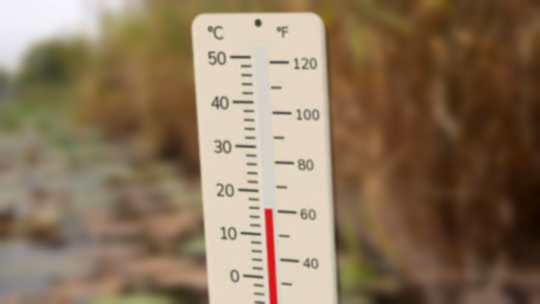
16; °C
